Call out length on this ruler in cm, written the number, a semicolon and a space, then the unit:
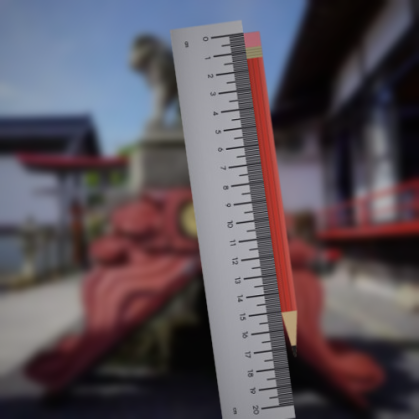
17.5; cm
